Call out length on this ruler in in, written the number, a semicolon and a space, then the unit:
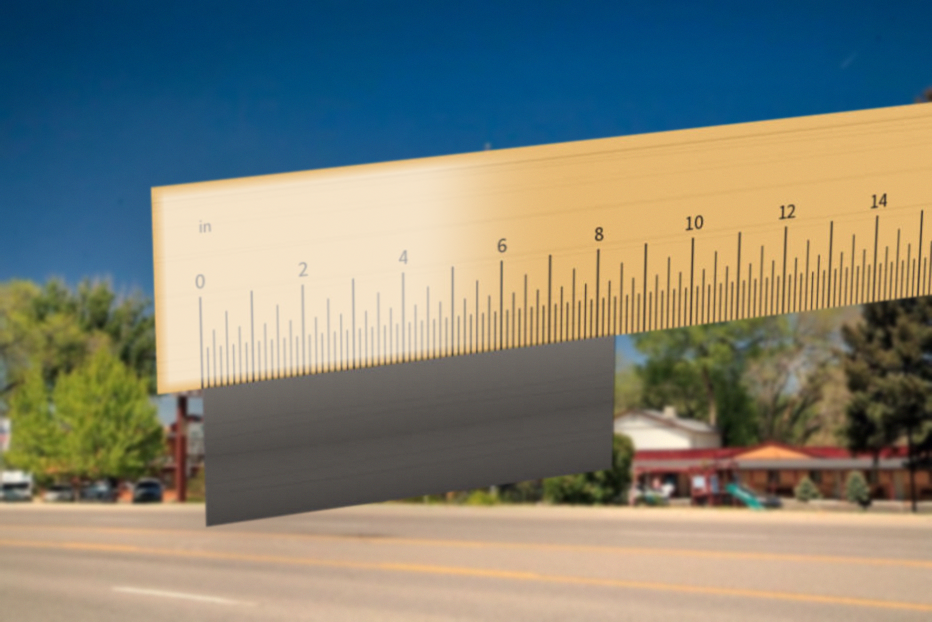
8.375; in
